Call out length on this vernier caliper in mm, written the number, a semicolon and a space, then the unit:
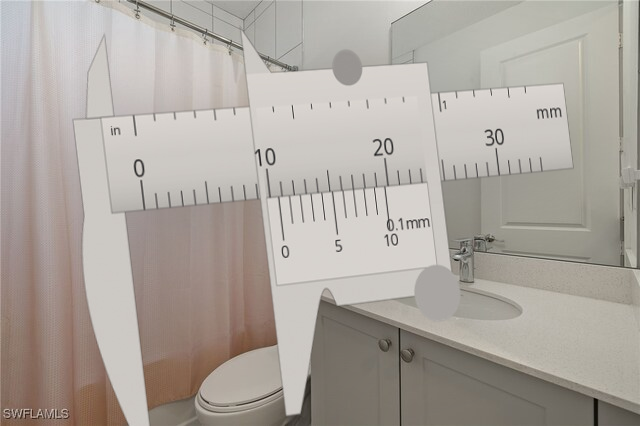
10.7; mm
